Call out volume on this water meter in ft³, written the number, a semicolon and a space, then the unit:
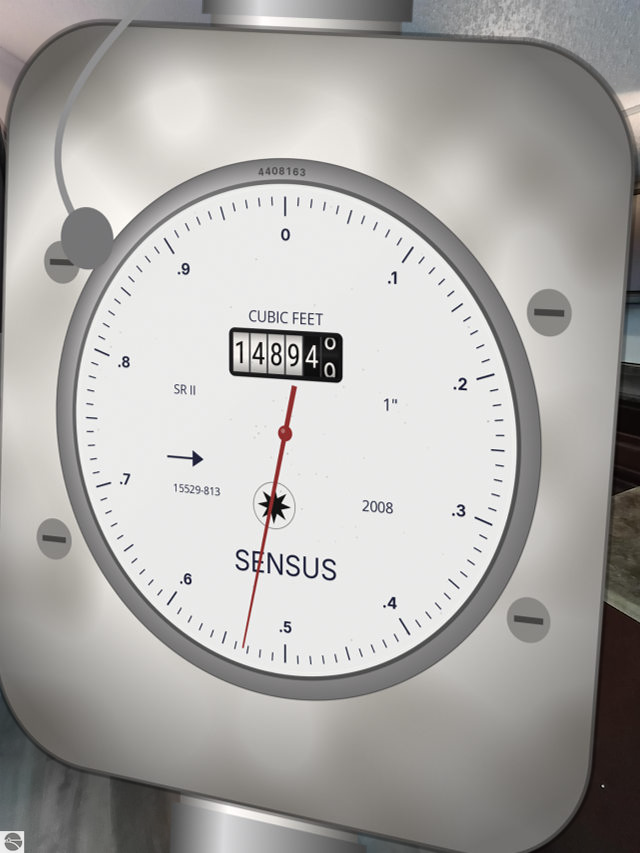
148948.53; ft³
